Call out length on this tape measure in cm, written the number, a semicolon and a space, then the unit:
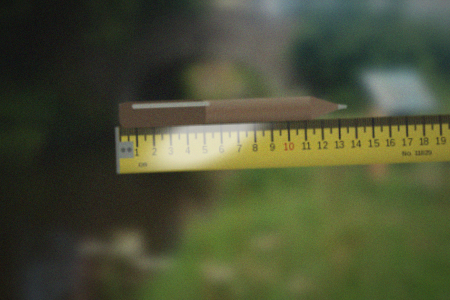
13.5; cm
